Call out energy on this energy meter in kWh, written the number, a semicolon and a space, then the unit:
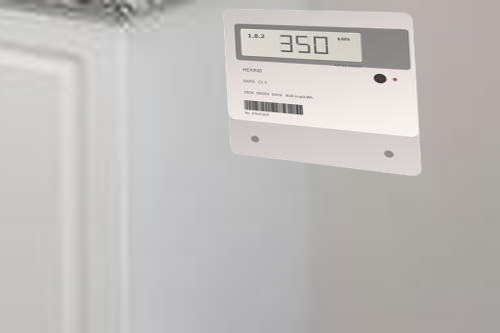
350; kWh
